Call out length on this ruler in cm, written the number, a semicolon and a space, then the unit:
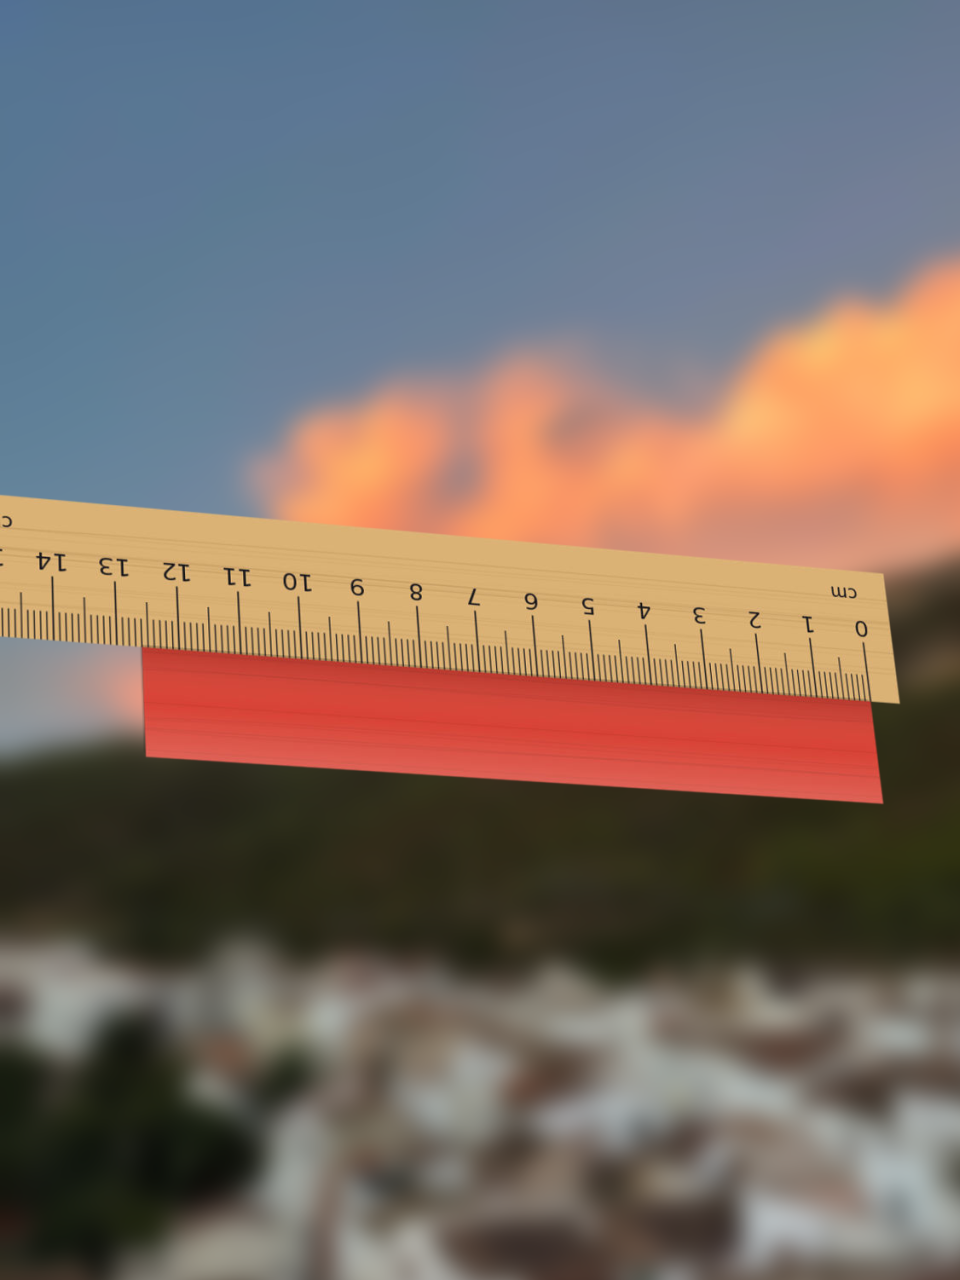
12.6; cm
